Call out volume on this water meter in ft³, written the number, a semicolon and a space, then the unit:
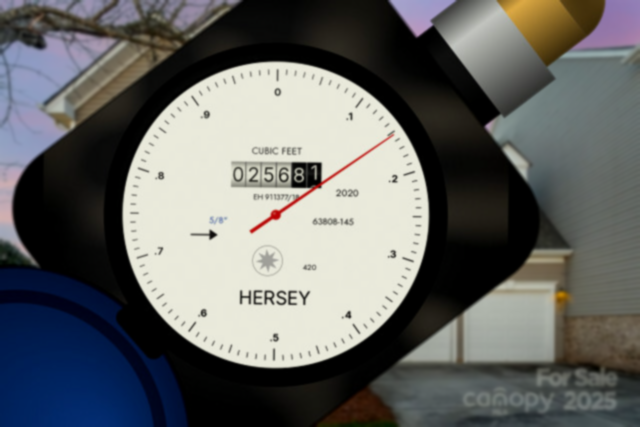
25681.15; ft³
